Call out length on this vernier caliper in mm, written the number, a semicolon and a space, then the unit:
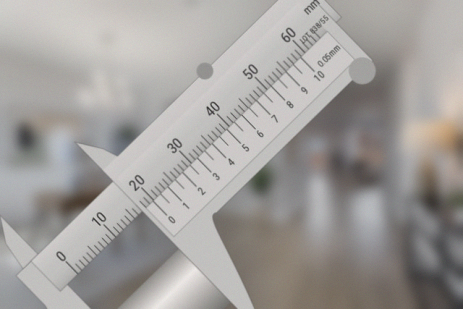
19.8; mm
